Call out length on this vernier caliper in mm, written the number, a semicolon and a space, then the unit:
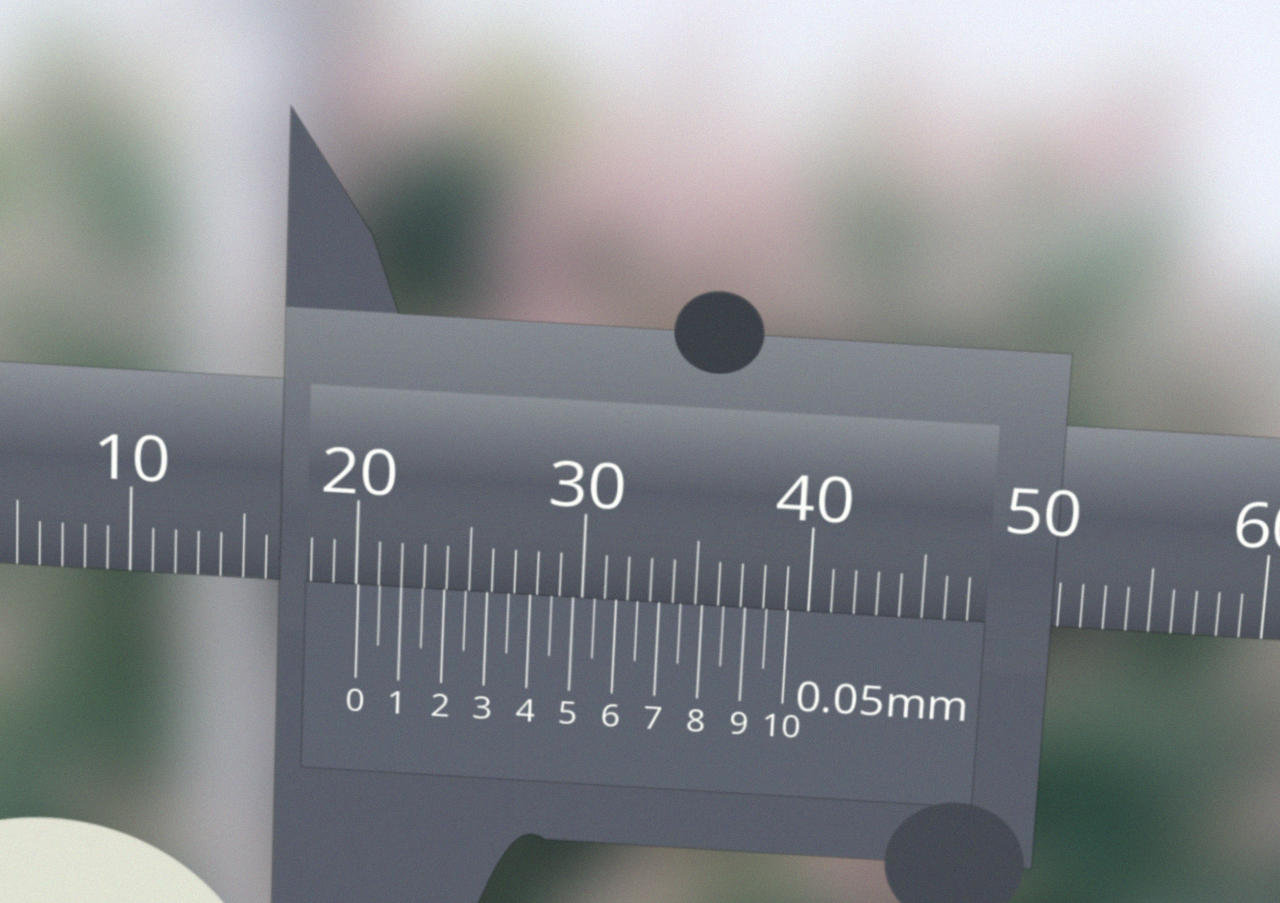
20.1; mm
